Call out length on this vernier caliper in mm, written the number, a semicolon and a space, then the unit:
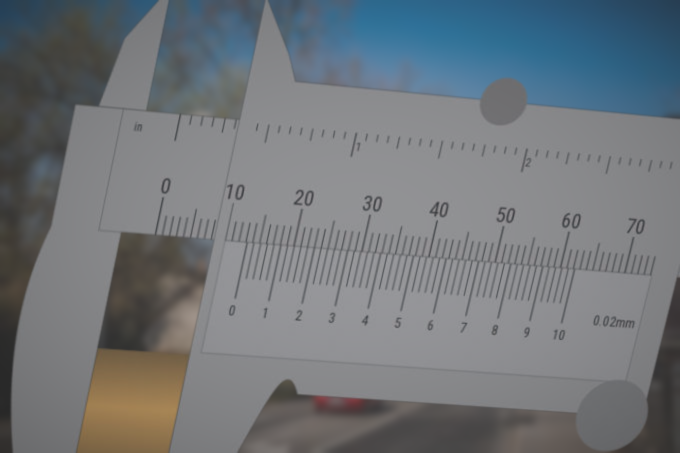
13.2; mm
